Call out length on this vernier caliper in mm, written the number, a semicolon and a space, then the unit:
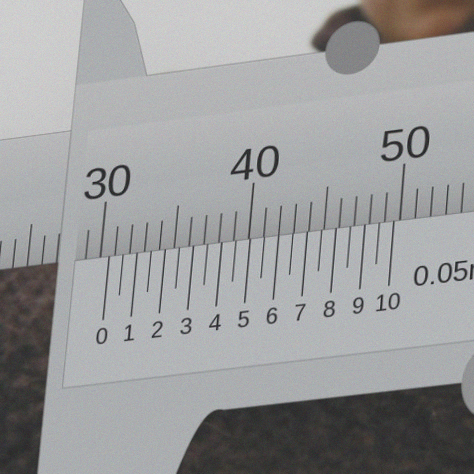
30.6; mm
